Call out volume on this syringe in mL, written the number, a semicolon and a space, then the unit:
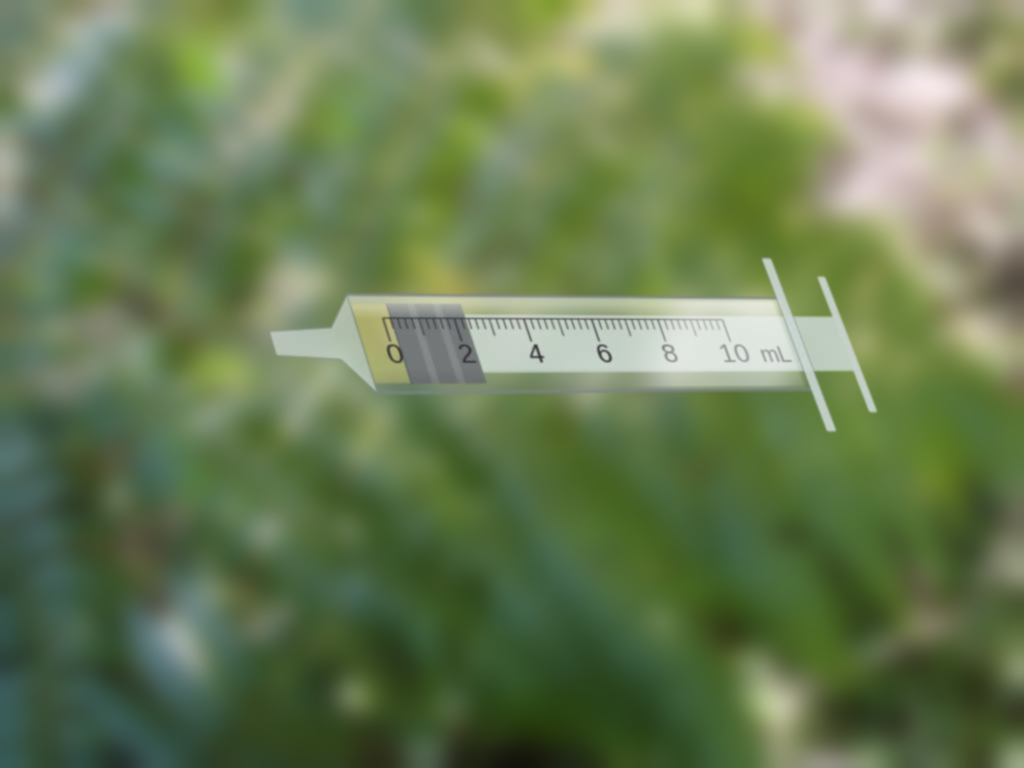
0.2; mL
